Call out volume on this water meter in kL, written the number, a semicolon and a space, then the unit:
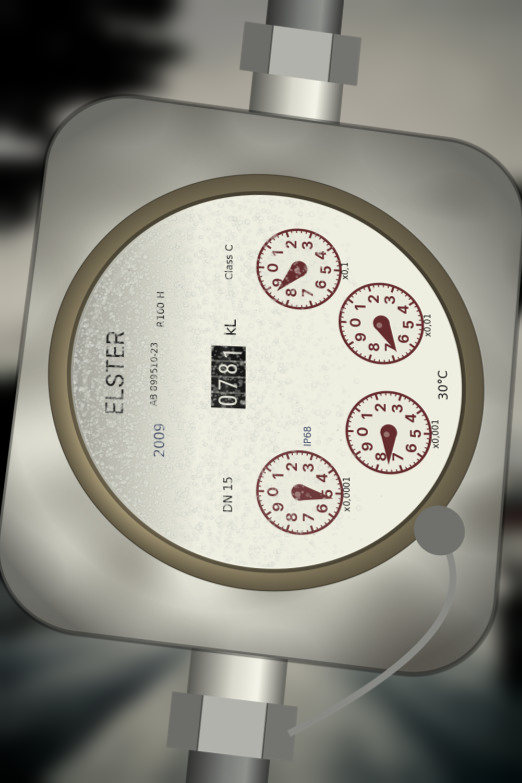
780.8675; kL
